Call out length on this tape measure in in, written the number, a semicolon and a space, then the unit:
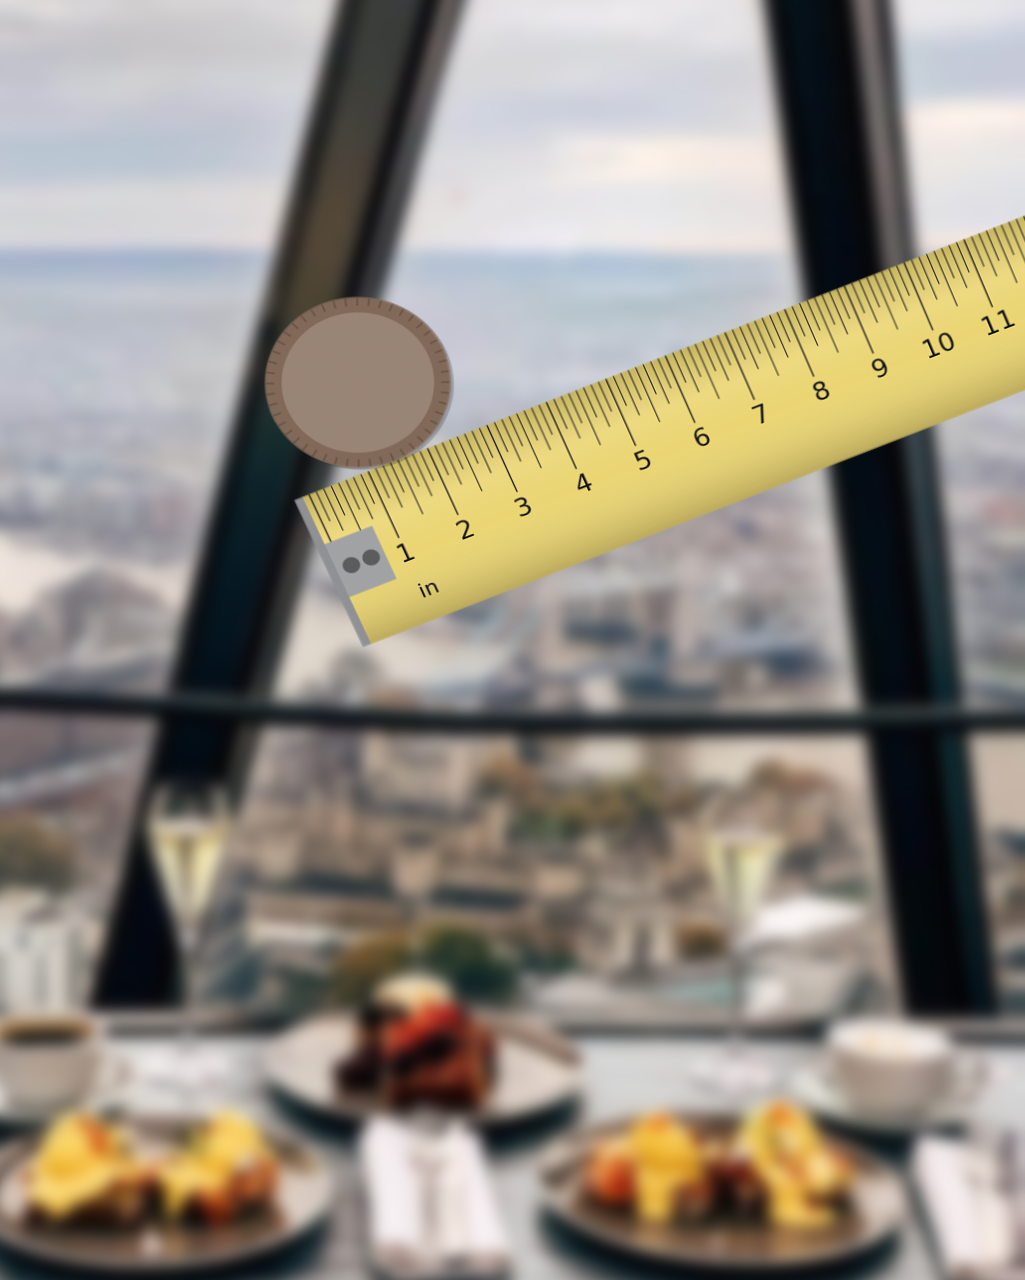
2.875; in
